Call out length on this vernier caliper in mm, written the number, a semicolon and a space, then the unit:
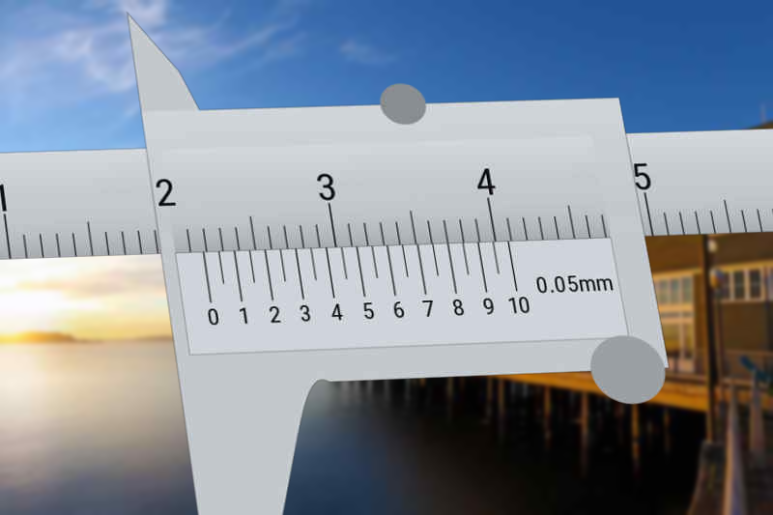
21.8; mm
